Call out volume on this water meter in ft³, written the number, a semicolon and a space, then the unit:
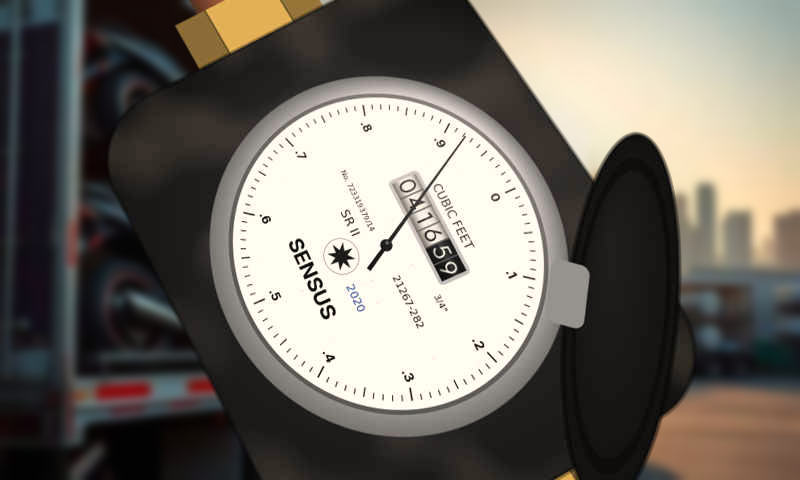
41658.92; ft³
